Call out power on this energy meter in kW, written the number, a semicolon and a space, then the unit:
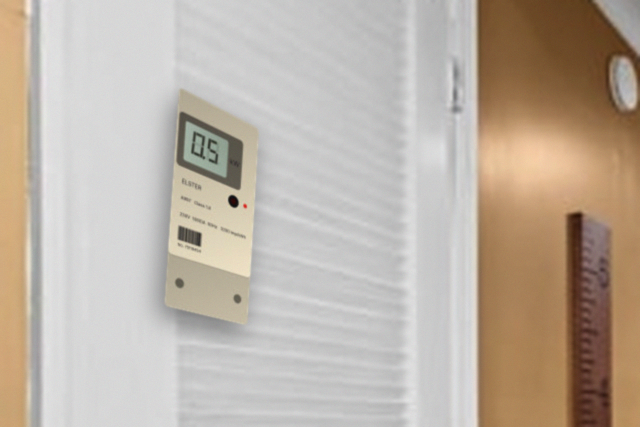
0.5; kW
